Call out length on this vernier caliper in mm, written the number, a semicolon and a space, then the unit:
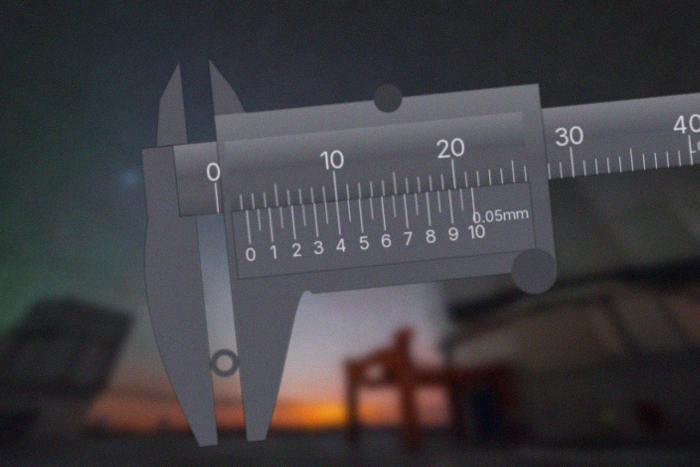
2.4; mm
